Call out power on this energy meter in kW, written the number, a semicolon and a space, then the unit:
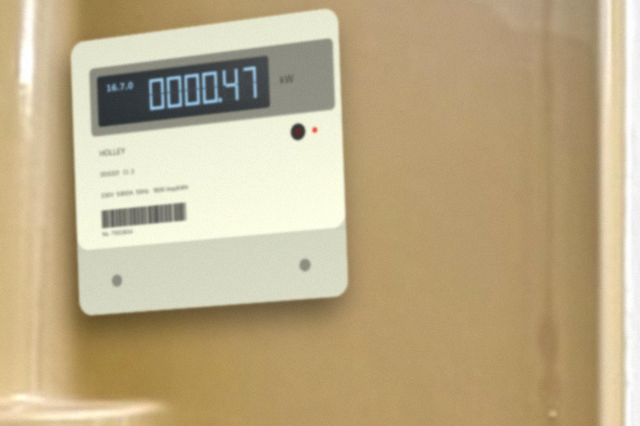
0.47; kW
